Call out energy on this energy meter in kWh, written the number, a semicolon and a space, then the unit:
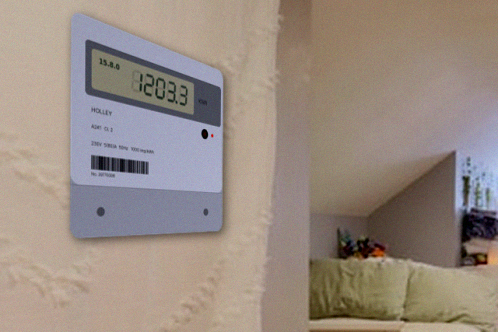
1203.3; kWh
